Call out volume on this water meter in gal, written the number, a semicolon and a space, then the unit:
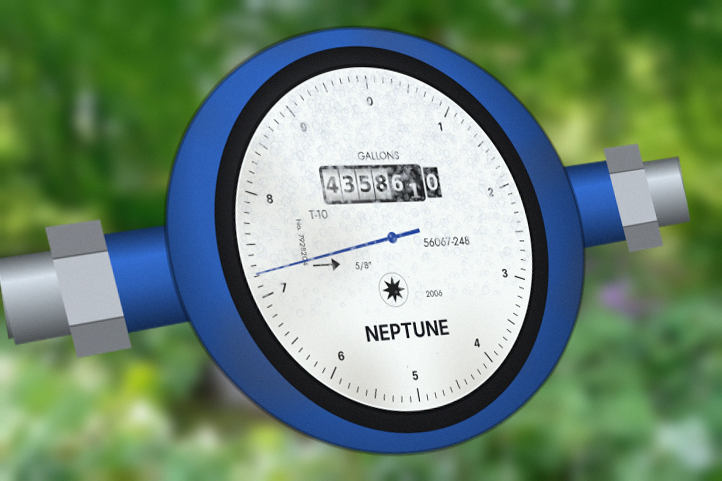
4358607.2; gal
